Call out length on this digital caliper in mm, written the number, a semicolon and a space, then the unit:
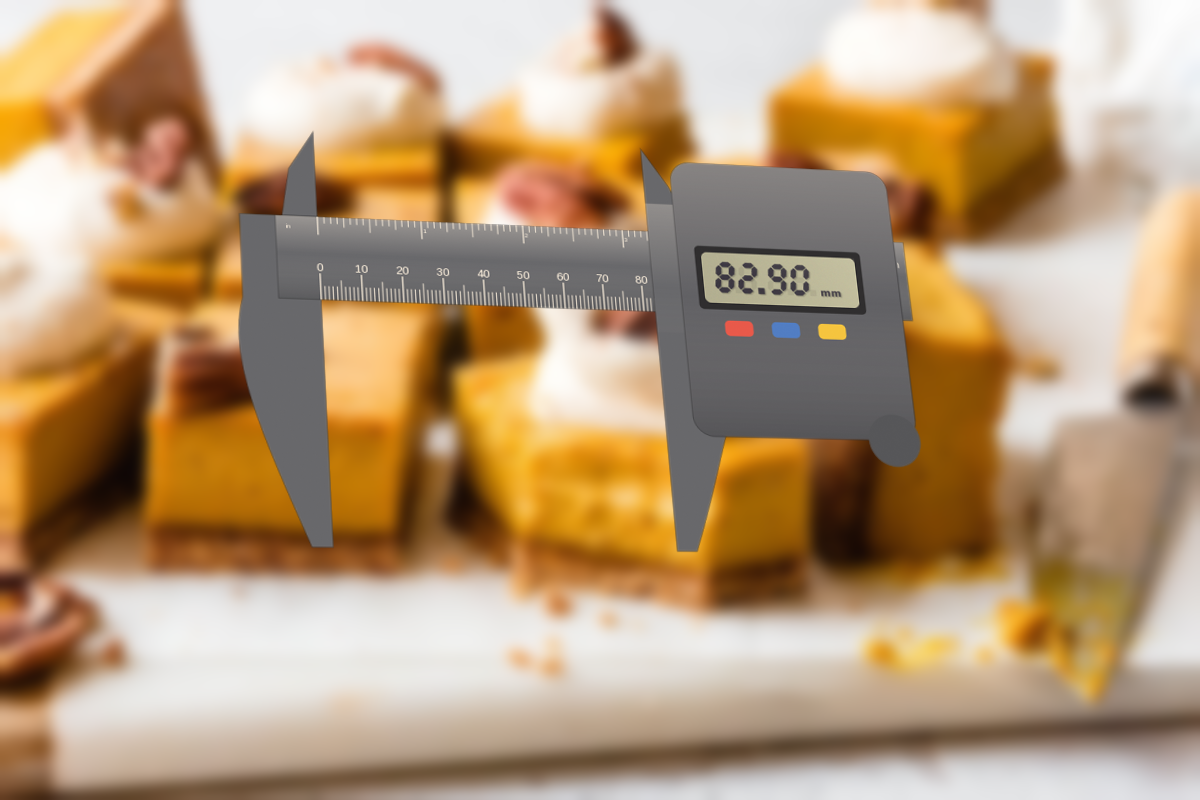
82.90; mm
